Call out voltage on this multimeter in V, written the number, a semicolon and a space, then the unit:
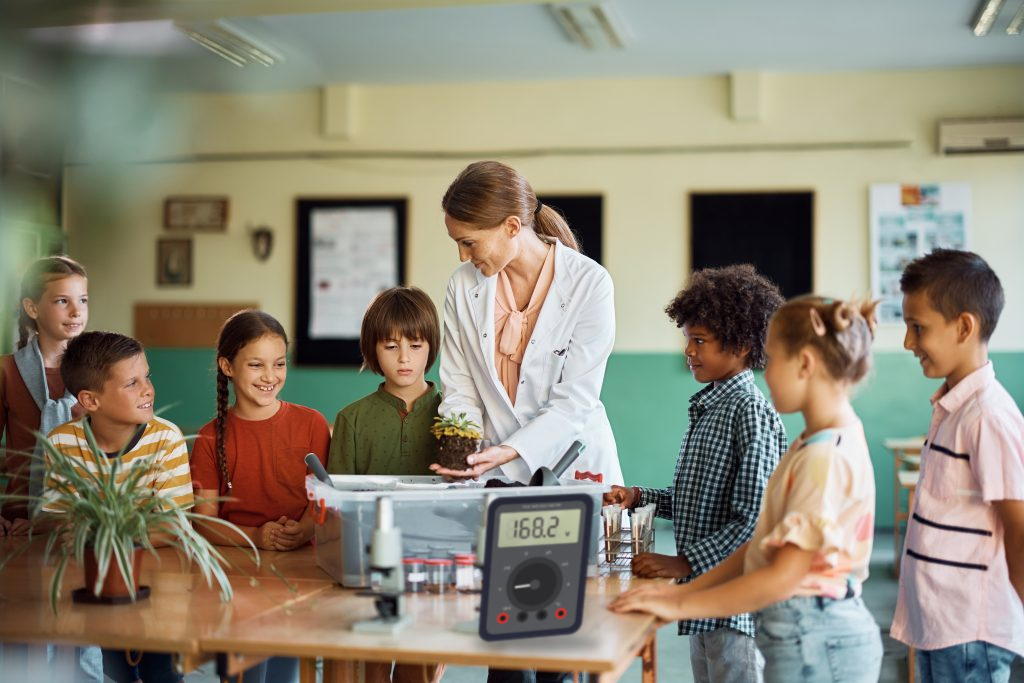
168.2; V
